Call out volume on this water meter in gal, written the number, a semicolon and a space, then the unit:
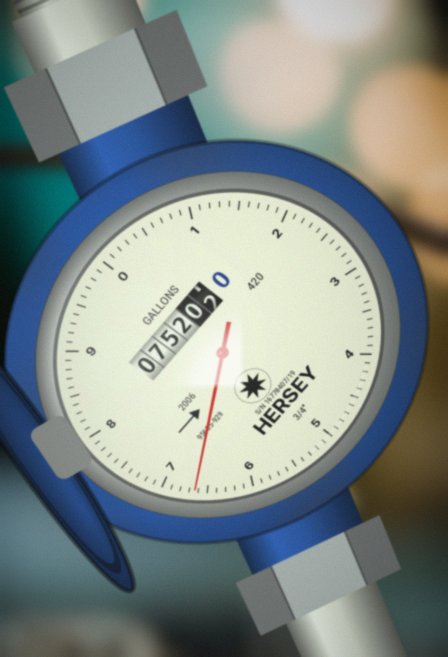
752016.6; gal
